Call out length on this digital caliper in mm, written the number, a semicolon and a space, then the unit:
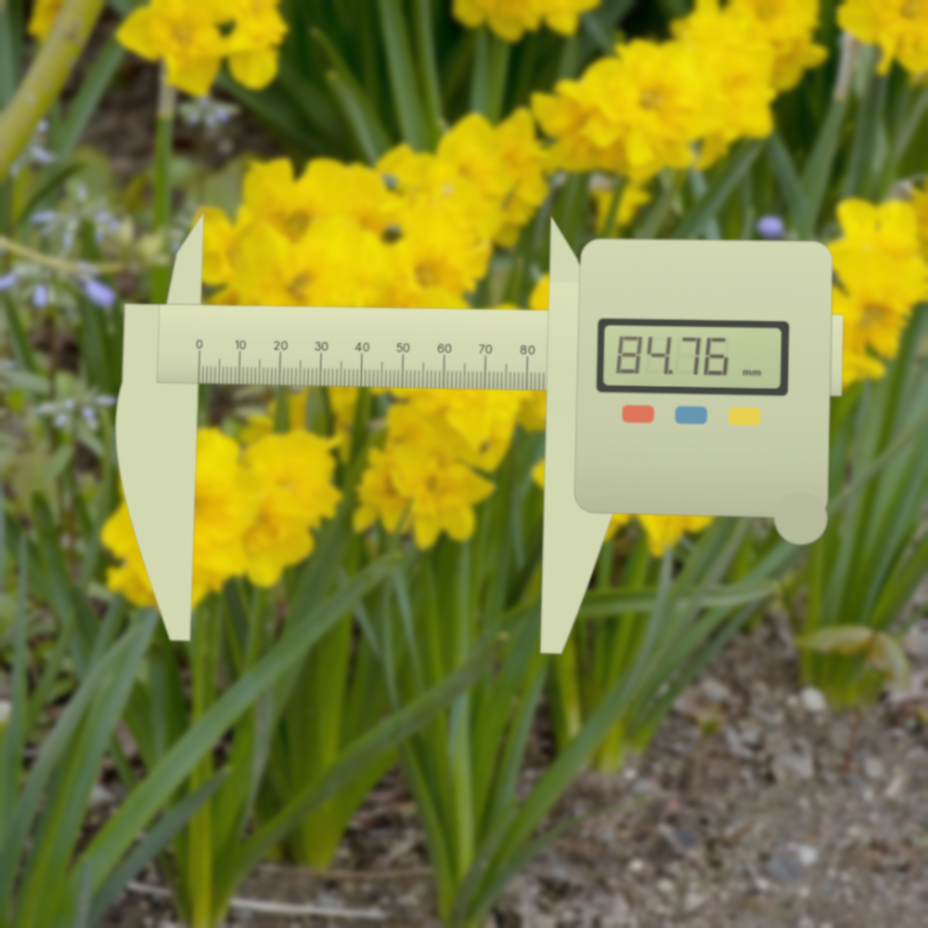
84.76; mm
